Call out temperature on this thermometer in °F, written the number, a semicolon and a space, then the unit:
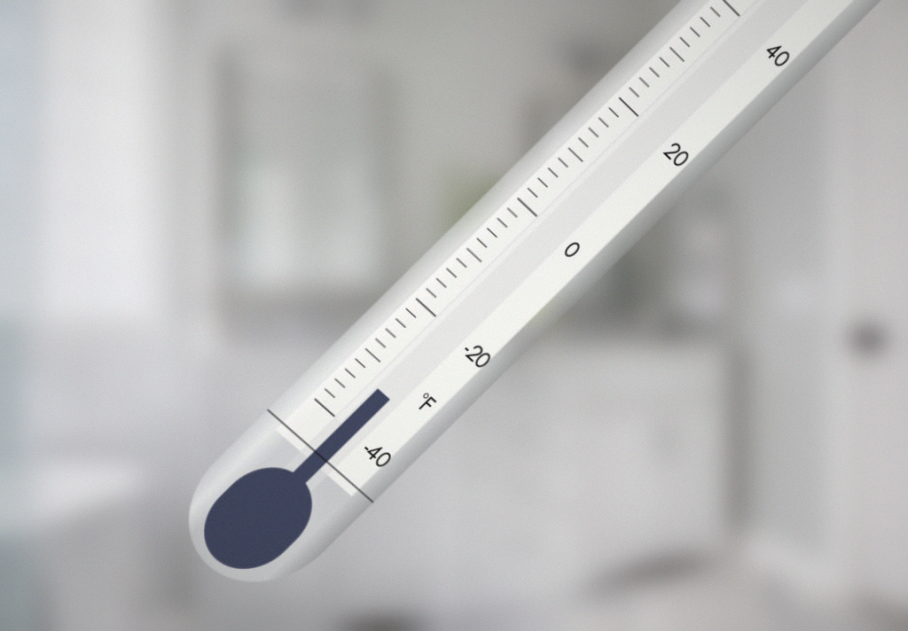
-33; °F
